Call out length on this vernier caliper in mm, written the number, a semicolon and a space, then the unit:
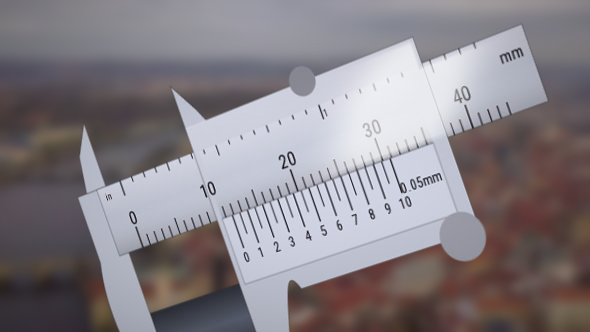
11.8; mm
